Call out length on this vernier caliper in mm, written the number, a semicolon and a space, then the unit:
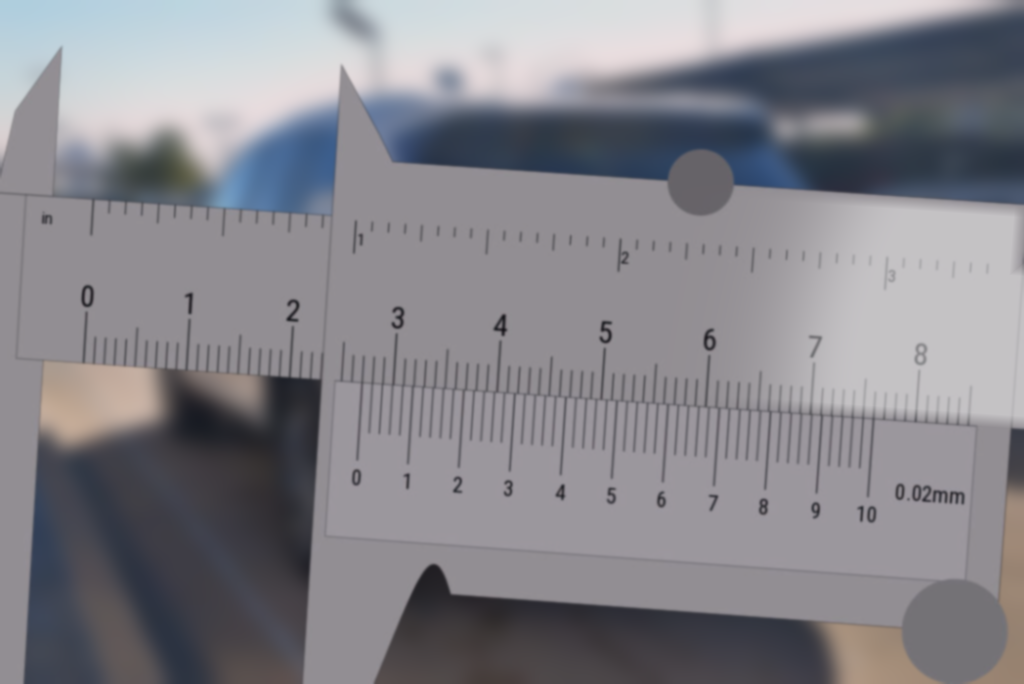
27.0; mm
